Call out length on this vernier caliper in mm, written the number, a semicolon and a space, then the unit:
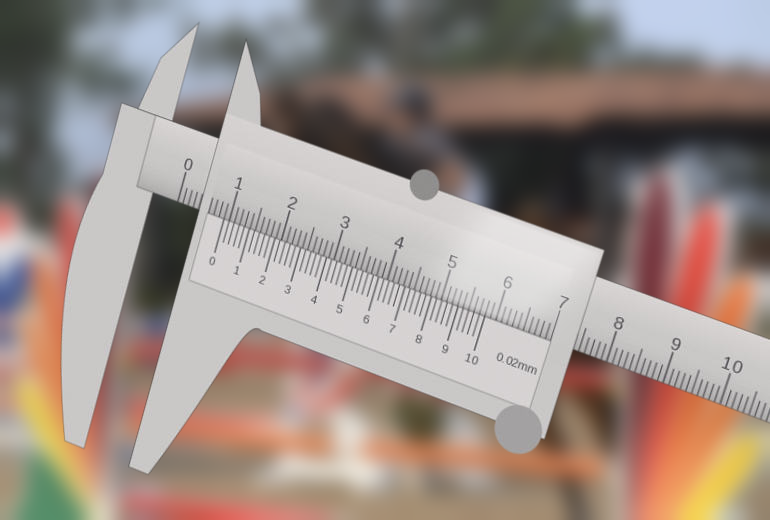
9.0; mm
